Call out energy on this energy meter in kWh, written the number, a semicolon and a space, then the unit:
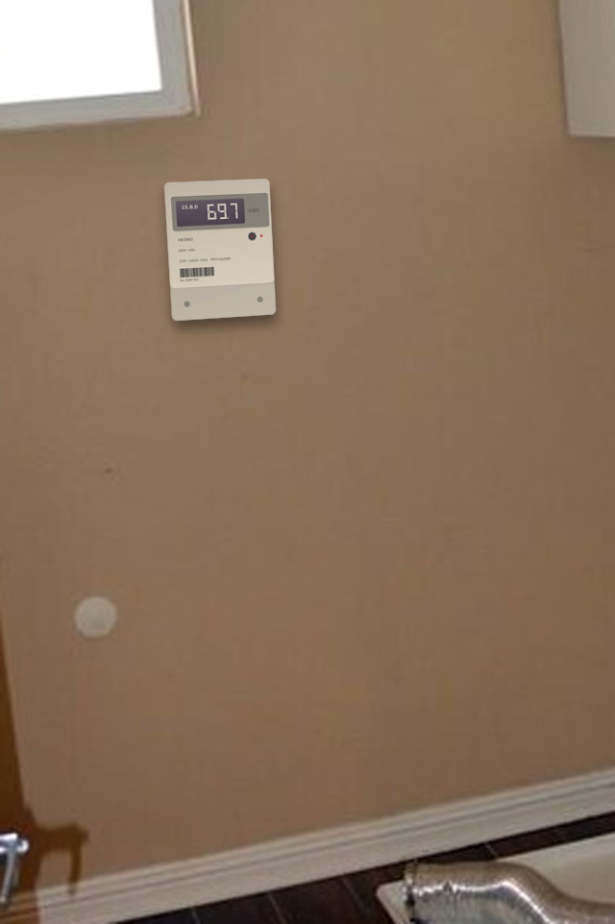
69.7; kWh
